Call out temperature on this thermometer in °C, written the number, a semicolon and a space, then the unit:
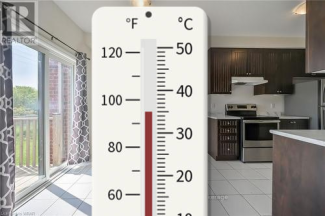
35; °C
